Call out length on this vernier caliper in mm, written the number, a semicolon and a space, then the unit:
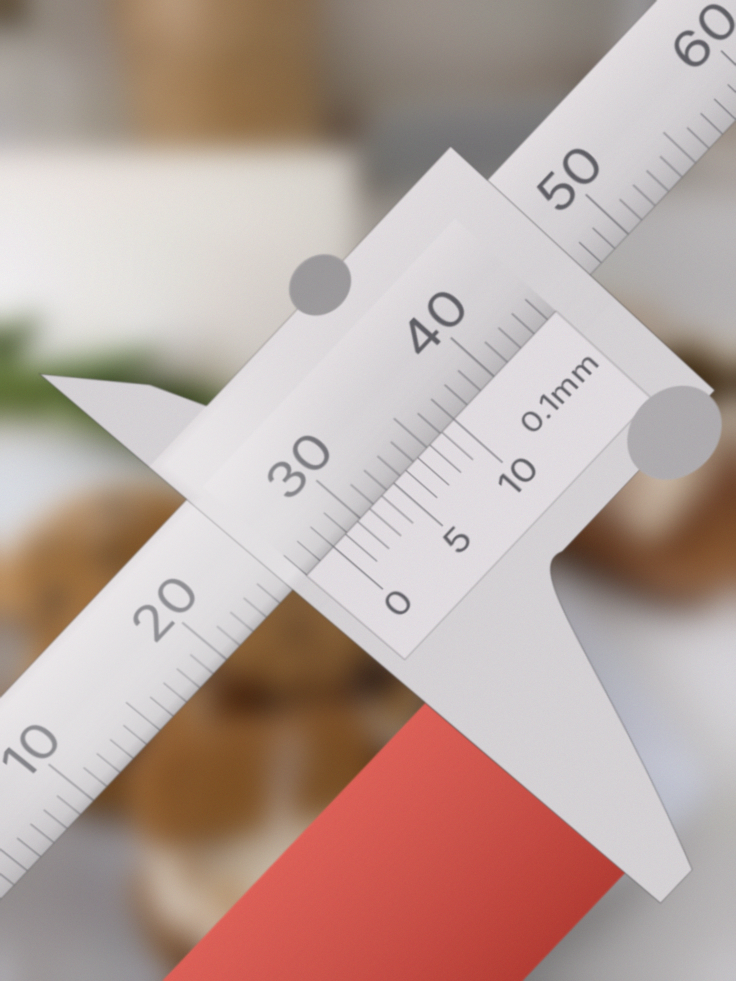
28.0; mm
